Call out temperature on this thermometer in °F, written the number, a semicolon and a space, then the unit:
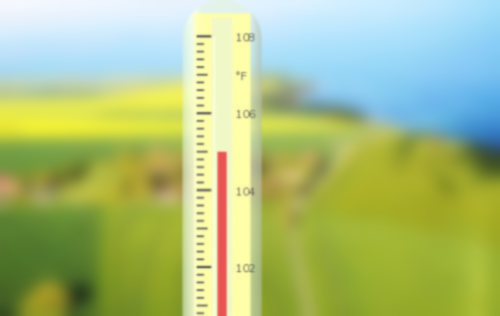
105; °F
